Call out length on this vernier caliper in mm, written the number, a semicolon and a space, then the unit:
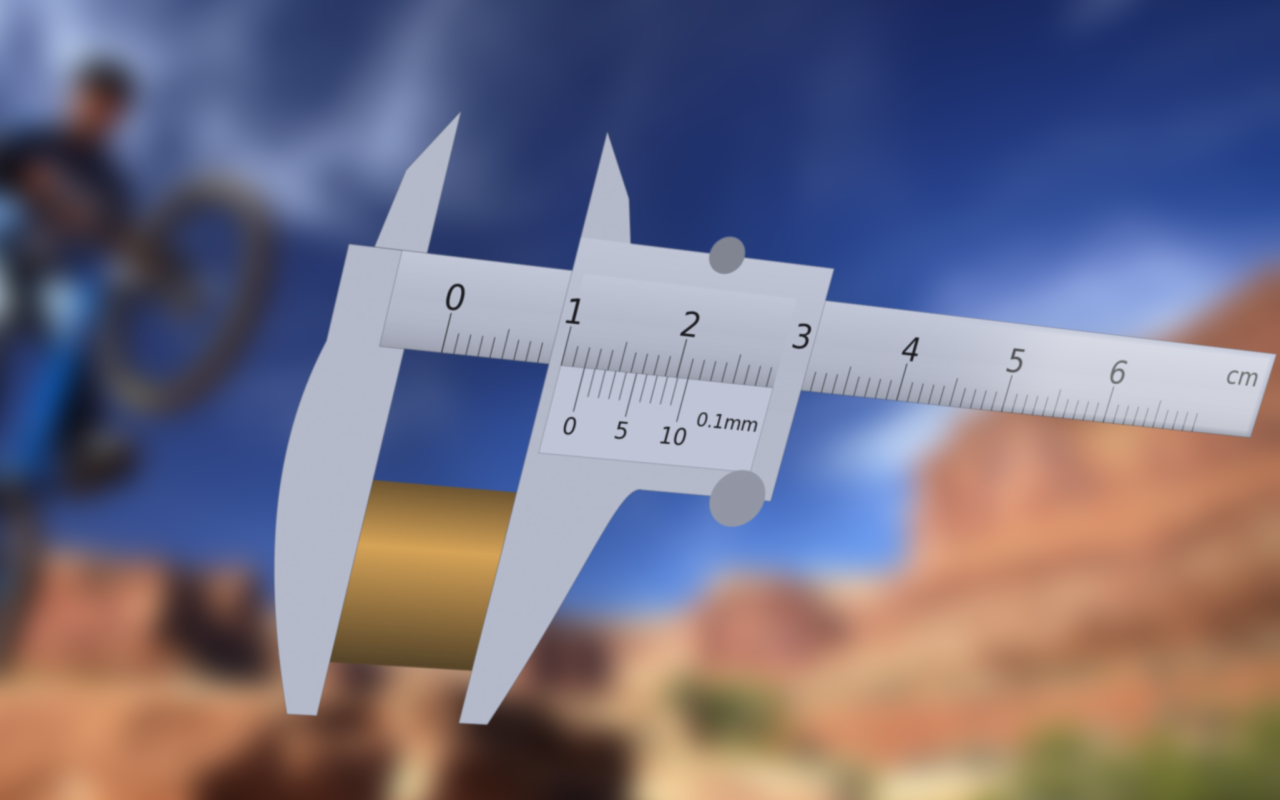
12.0; mm
